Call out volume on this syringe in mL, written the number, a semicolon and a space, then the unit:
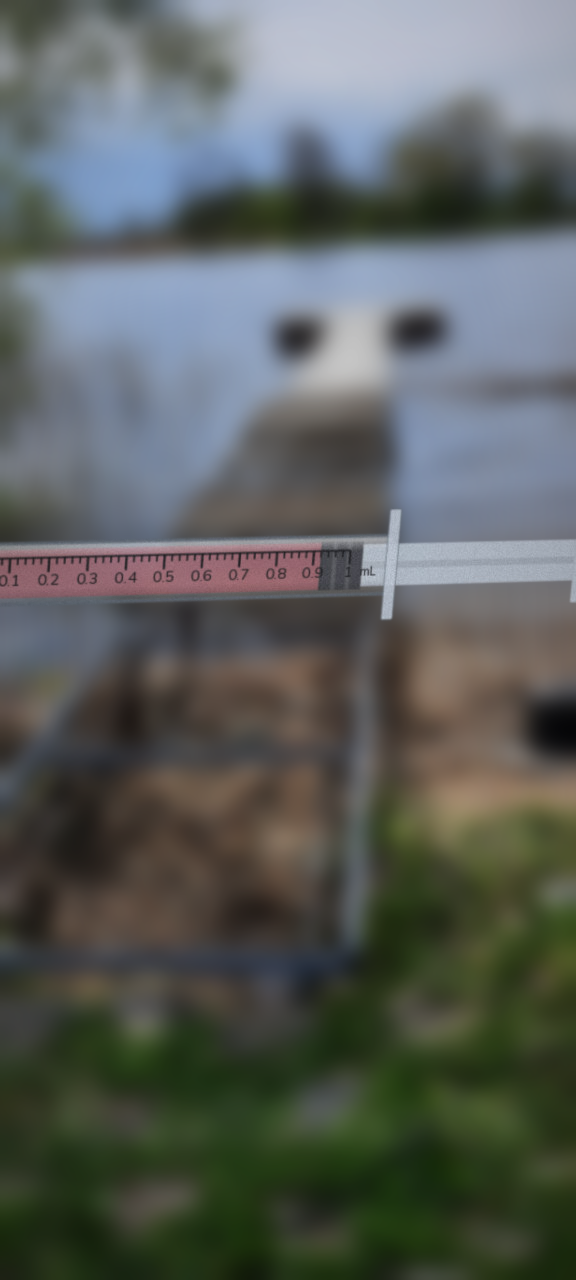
0.92; mL
